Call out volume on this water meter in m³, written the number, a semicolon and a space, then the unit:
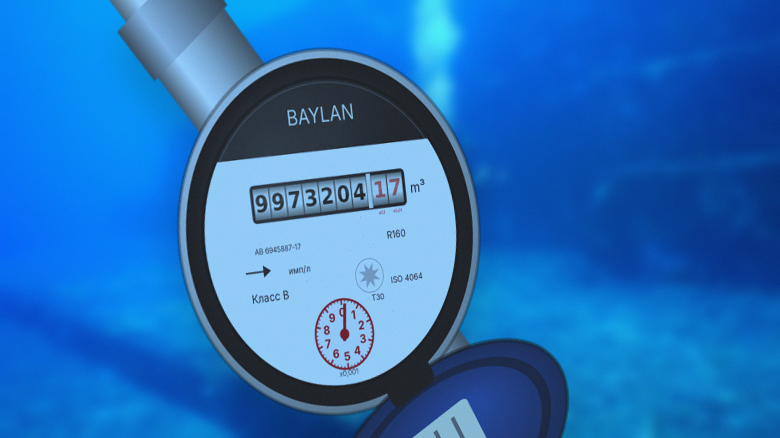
9973204.170; m³
